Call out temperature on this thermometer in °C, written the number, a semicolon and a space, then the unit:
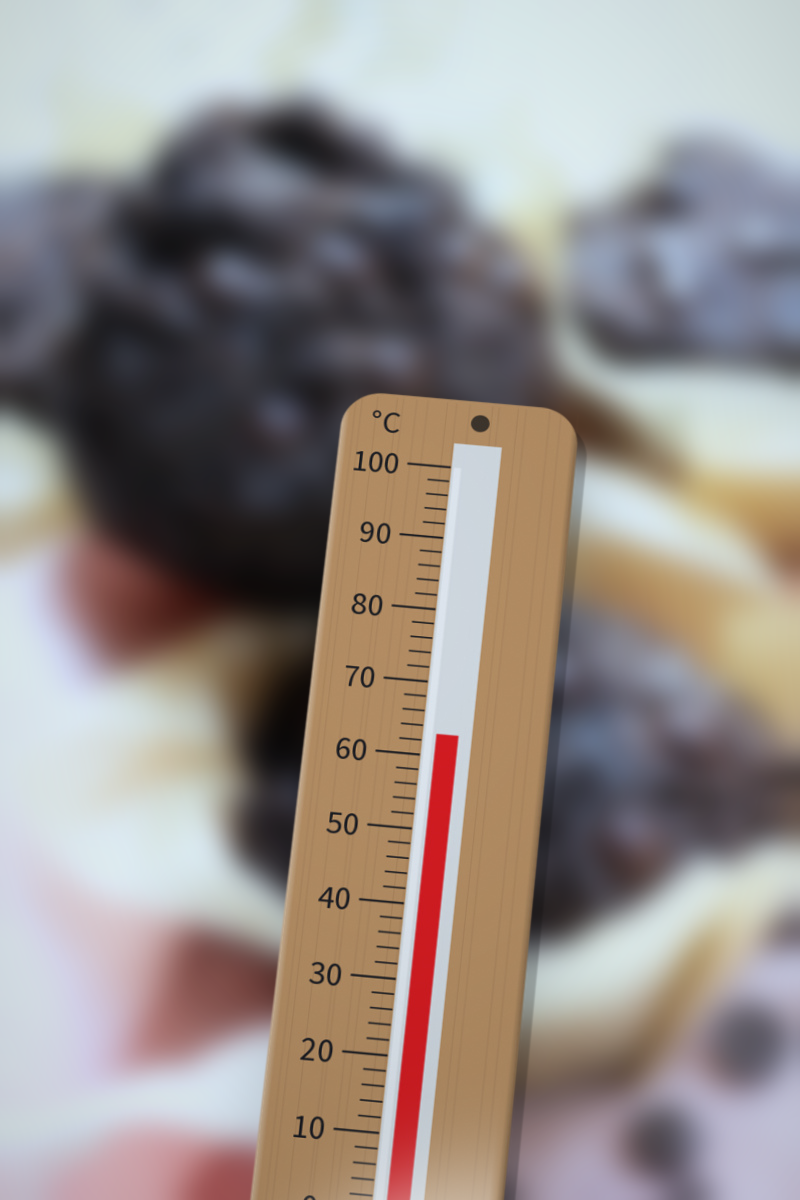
63; °C
